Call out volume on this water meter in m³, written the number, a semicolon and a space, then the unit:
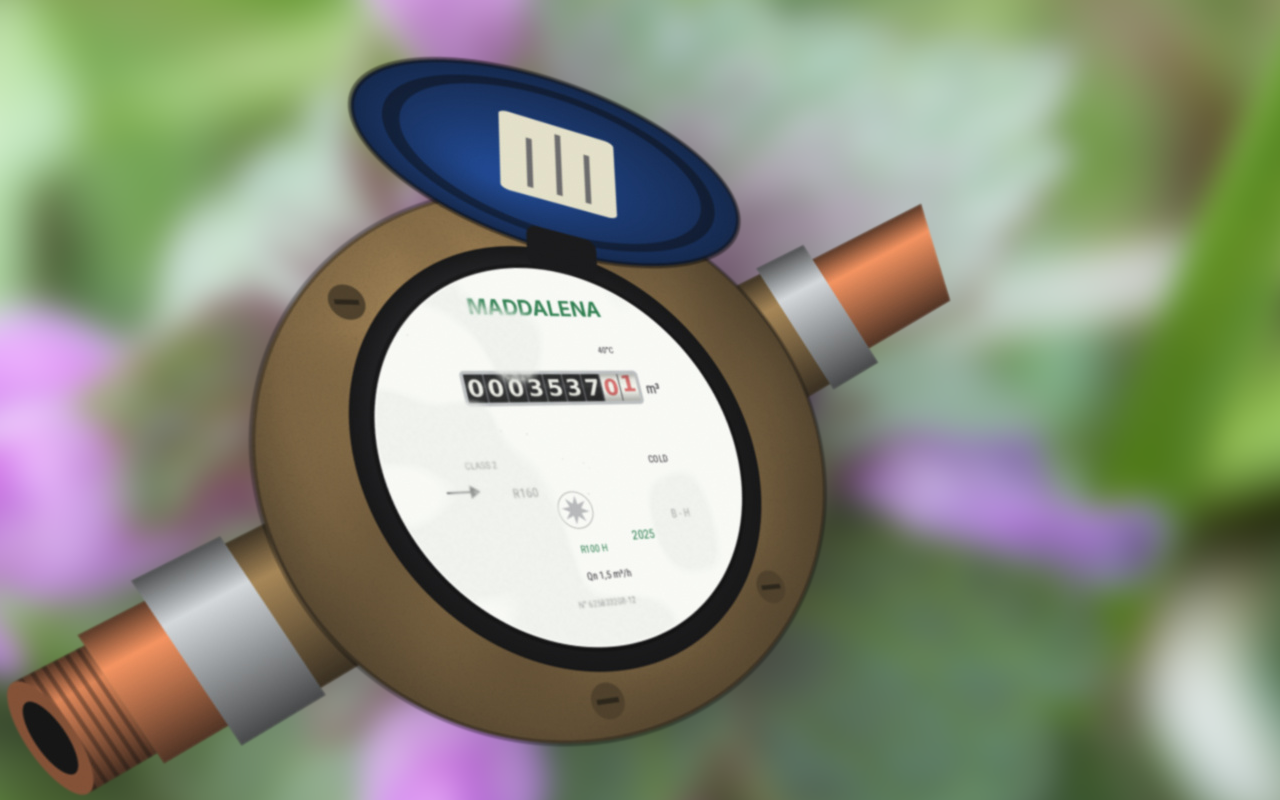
3537.01; m³
